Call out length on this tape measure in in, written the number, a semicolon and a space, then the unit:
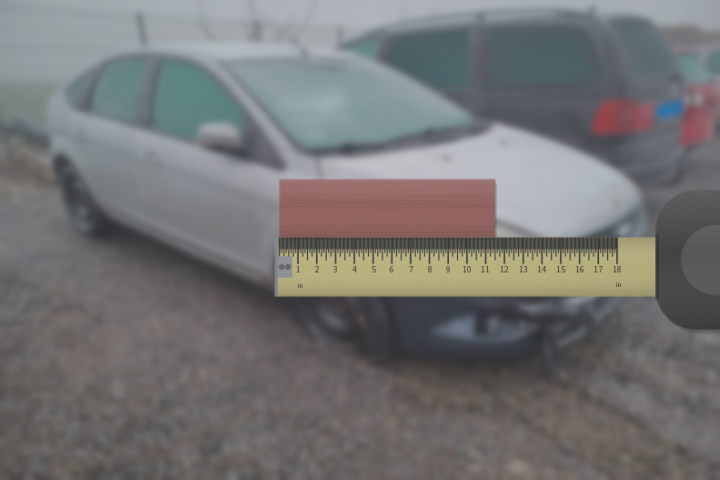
11.5; in
